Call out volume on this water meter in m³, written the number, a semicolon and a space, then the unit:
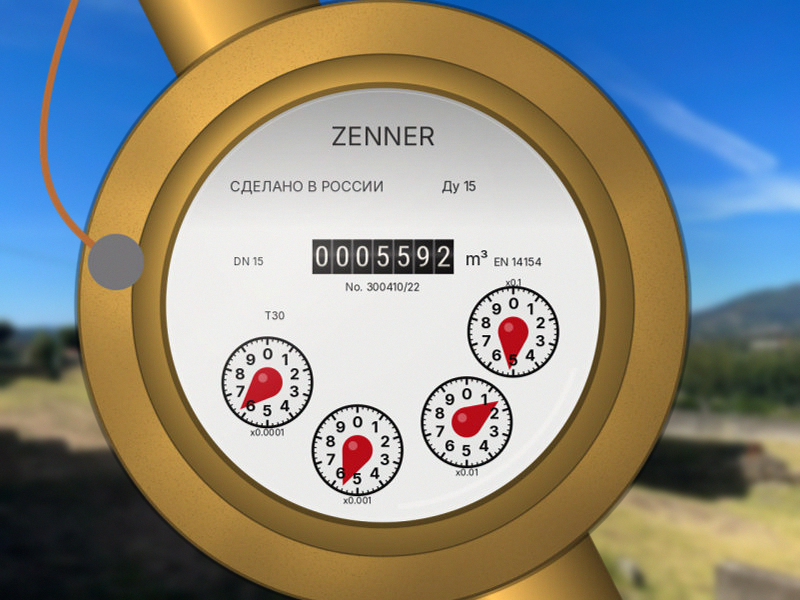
5592.5156; m³
